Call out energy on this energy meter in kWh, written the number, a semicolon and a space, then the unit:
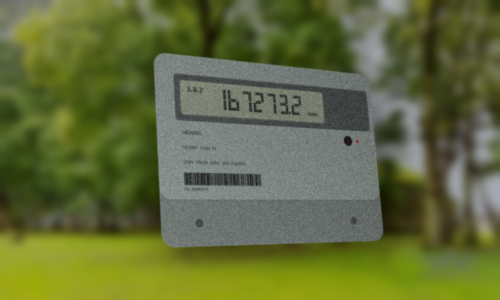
167273.2; kWh
